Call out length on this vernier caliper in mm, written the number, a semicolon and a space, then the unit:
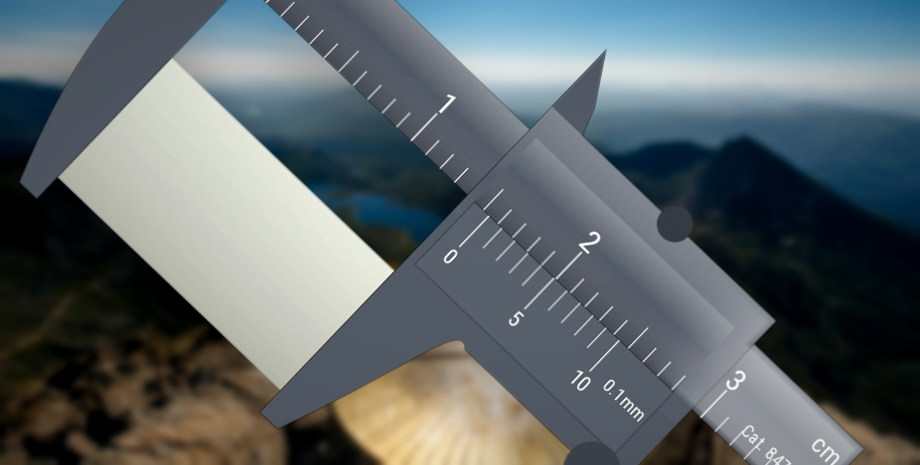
15.4; mm
